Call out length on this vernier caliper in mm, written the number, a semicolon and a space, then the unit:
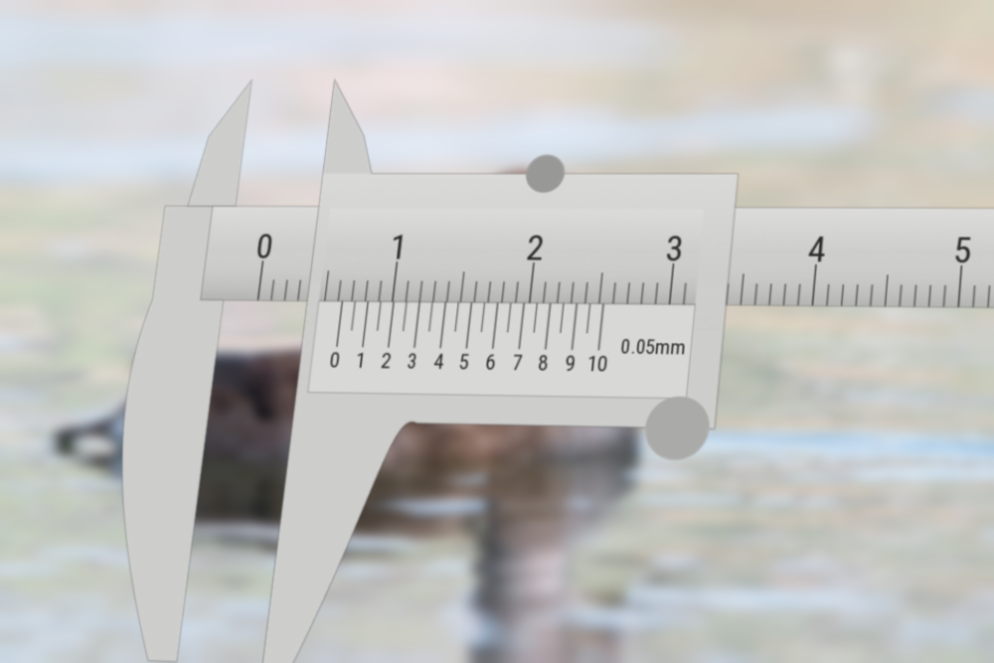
6.3; mm
